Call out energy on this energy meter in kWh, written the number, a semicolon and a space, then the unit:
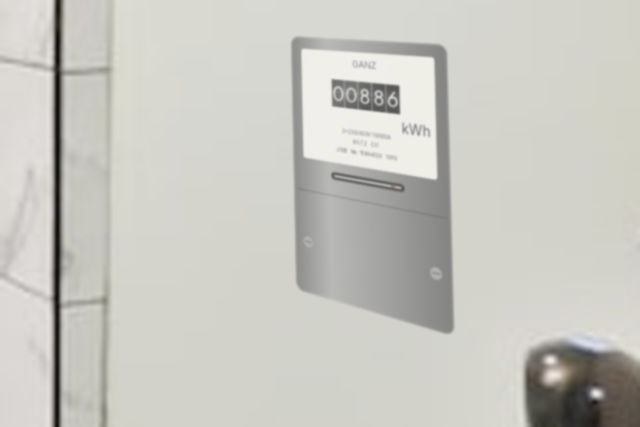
886; kWh
